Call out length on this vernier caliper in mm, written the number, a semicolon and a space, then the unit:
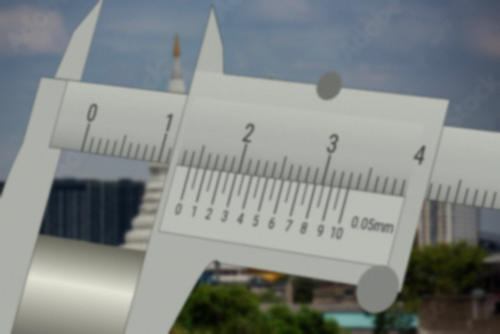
14.0; mm
